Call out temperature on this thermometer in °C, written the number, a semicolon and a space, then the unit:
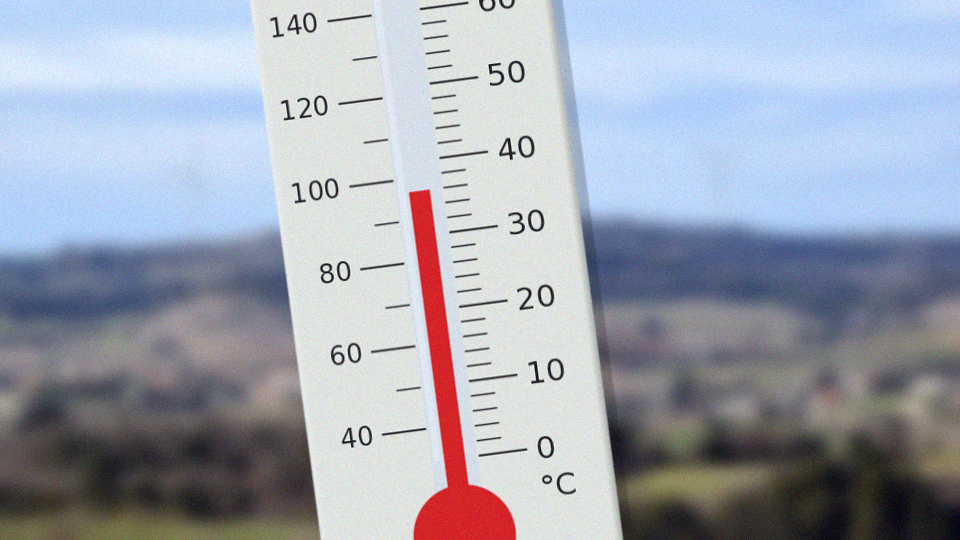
36; °C
